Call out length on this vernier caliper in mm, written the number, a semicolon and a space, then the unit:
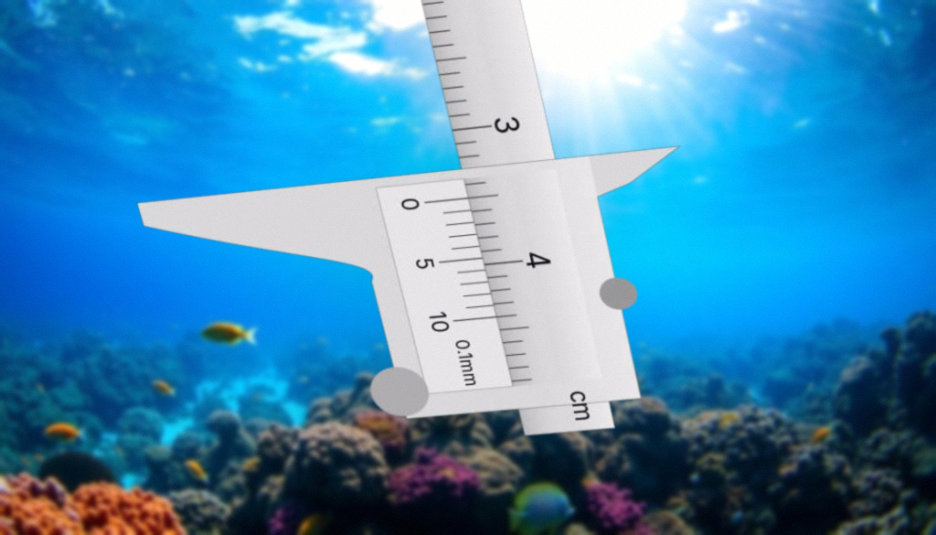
35.0; mm
